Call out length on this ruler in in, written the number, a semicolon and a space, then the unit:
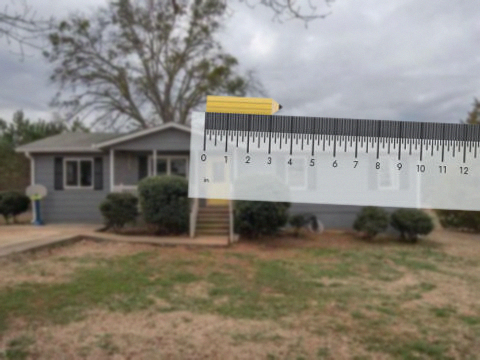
3.5; in
